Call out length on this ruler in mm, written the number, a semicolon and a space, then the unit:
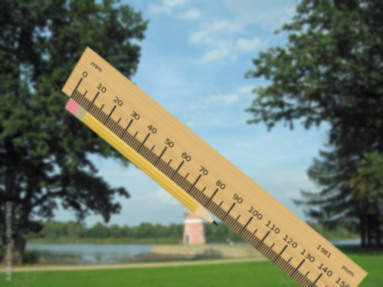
90; mm
